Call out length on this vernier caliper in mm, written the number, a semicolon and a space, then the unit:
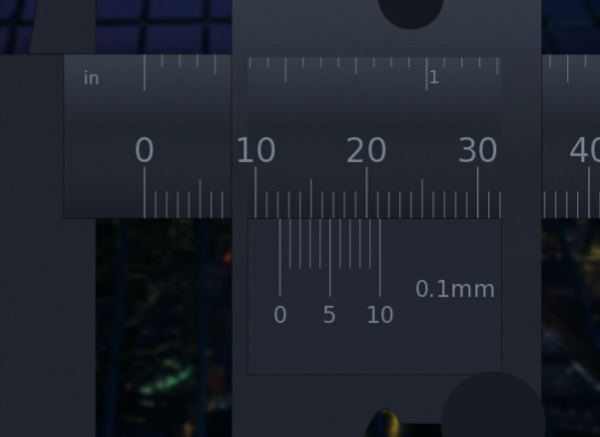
12.2; mm
